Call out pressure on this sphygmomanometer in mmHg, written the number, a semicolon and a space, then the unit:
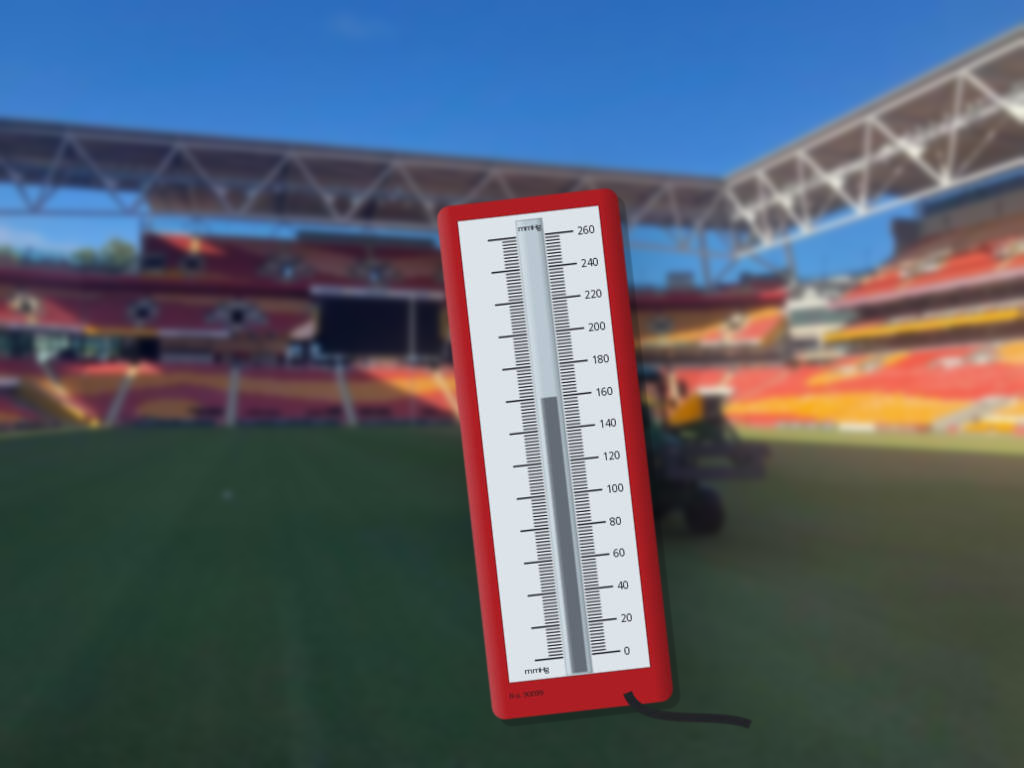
160; mmHg
